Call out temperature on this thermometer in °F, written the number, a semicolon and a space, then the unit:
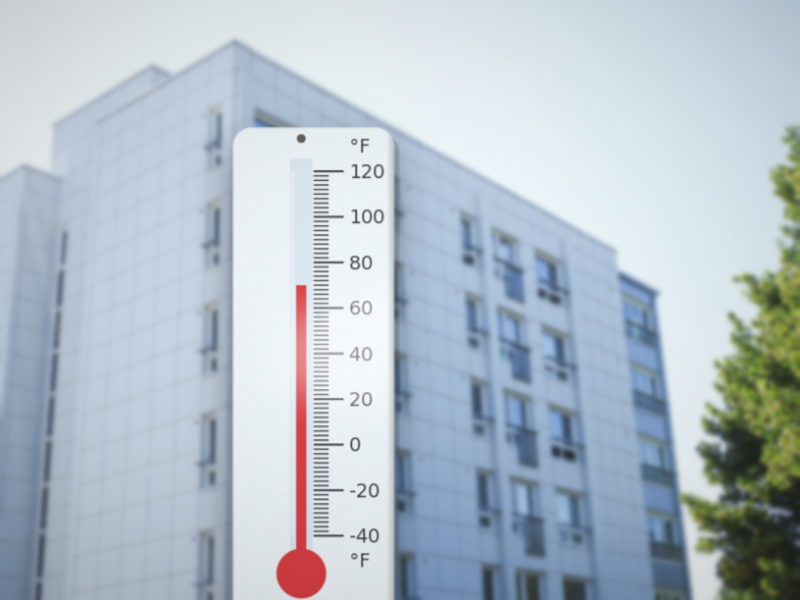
70; °F
